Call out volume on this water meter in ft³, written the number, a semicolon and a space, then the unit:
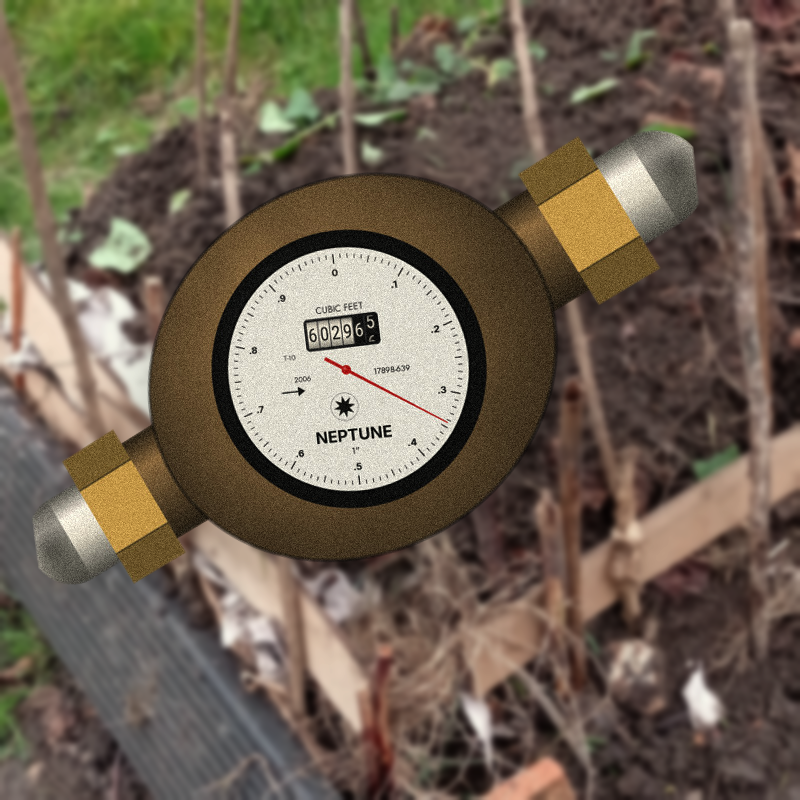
602965.34; ft³
